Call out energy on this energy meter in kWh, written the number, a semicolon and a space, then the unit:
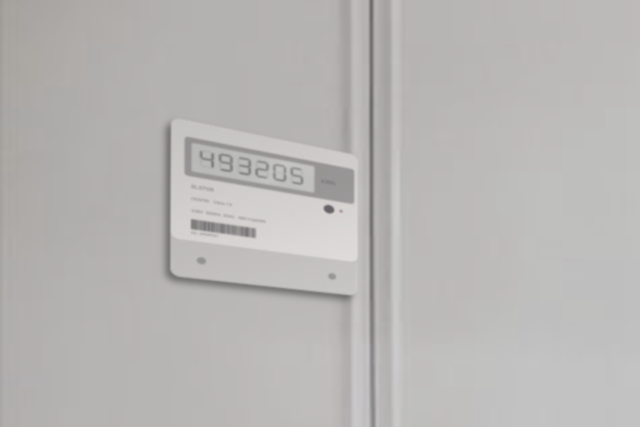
493205; kWh
